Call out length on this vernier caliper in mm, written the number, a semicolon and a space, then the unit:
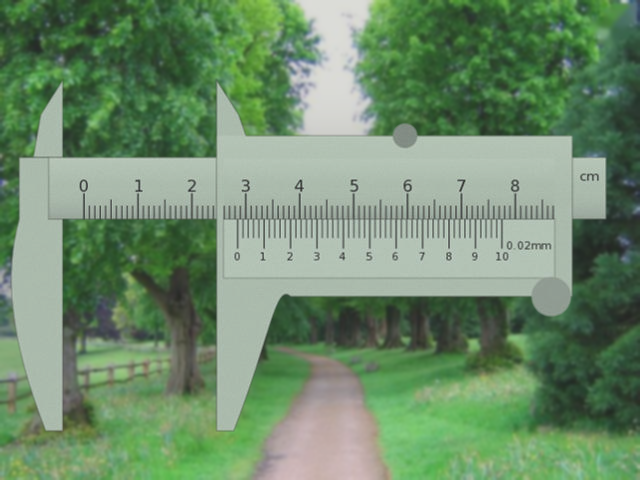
28.5; mm
